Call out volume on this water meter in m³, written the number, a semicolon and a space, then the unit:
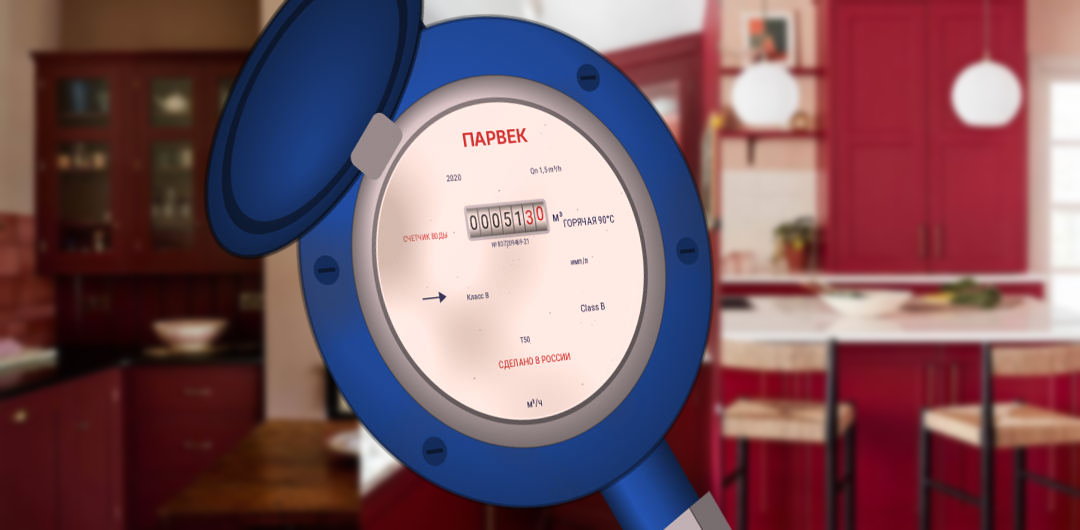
51.30; m³
